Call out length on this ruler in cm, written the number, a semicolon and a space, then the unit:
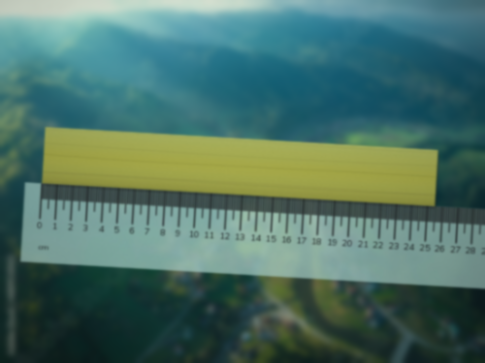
25.5; cm
